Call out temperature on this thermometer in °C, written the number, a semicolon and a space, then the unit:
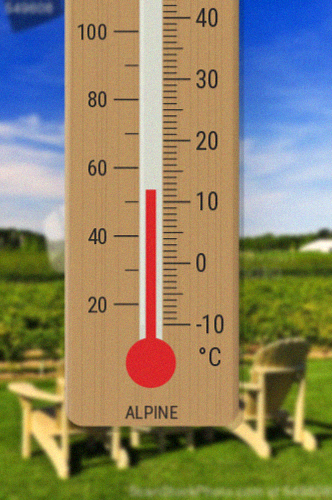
12; °C
